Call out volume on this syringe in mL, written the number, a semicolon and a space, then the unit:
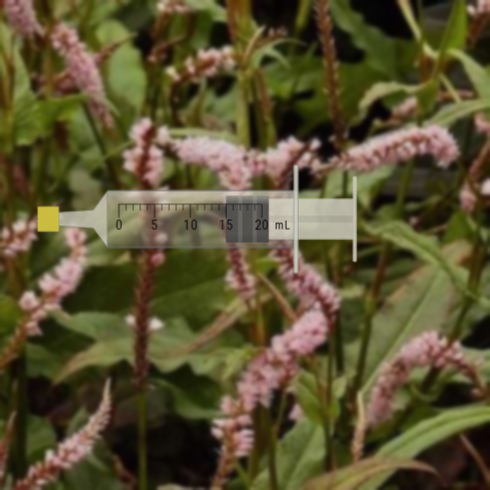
15; mL
